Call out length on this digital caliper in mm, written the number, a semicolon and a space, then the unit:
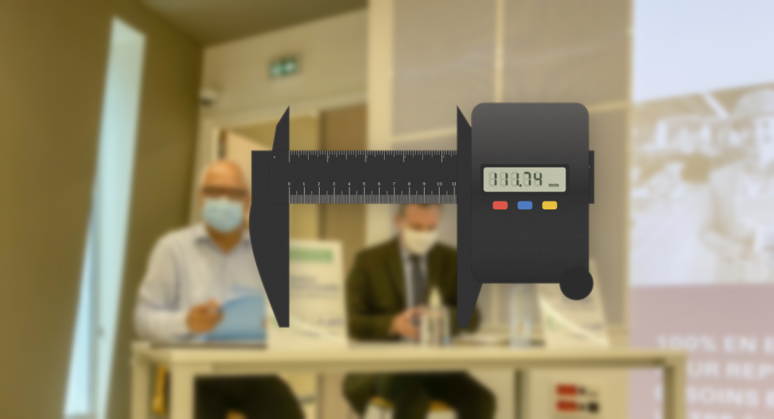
111.74; mm
